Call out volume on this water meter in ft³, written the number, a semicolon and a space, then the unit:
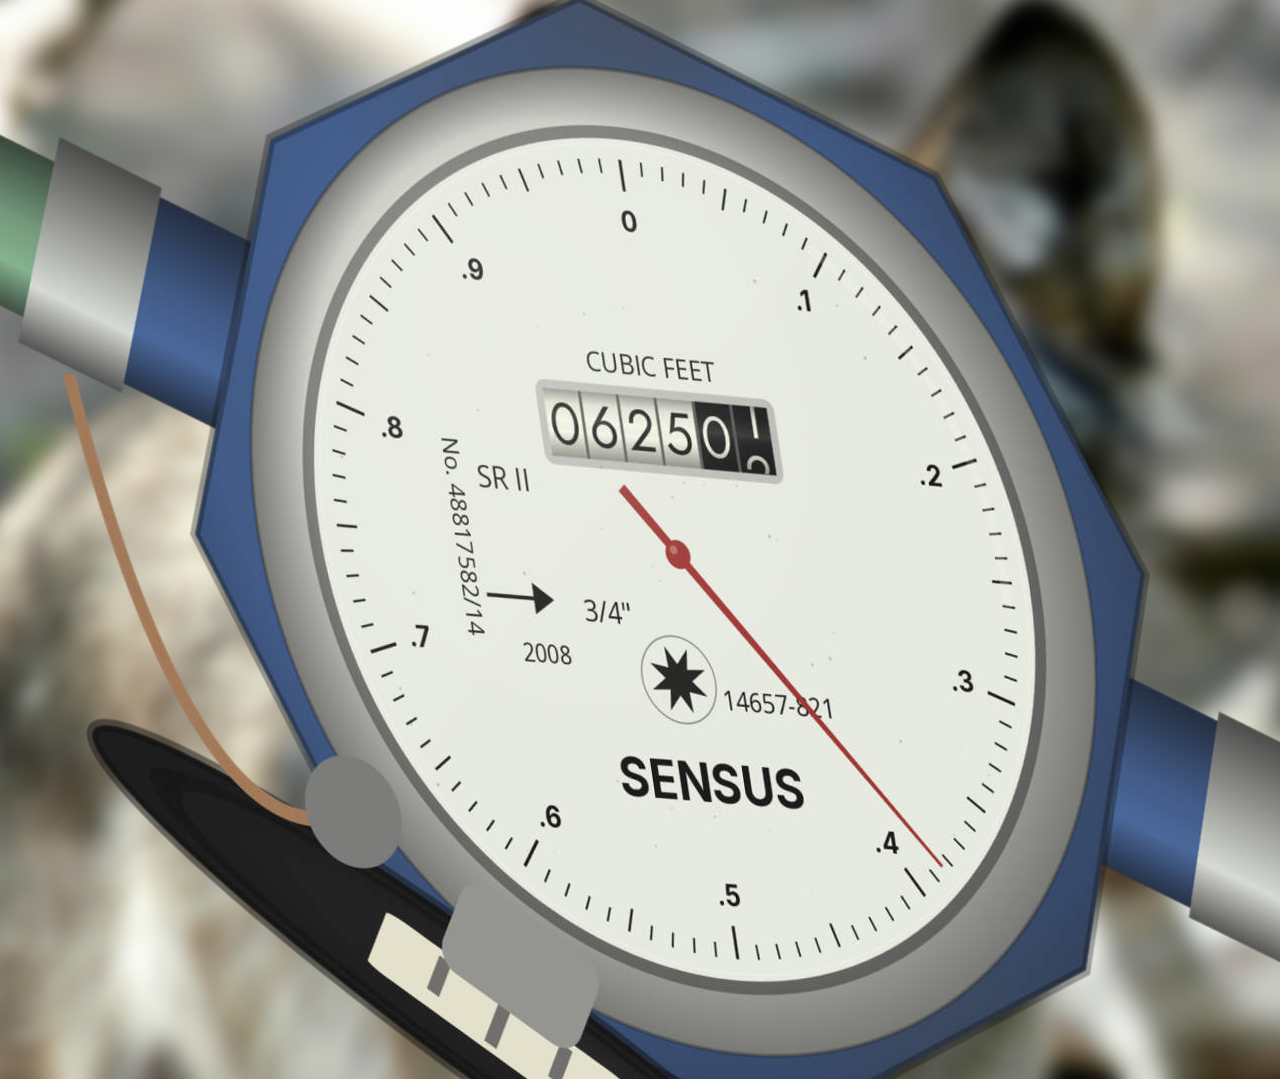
62501.38; ft³
